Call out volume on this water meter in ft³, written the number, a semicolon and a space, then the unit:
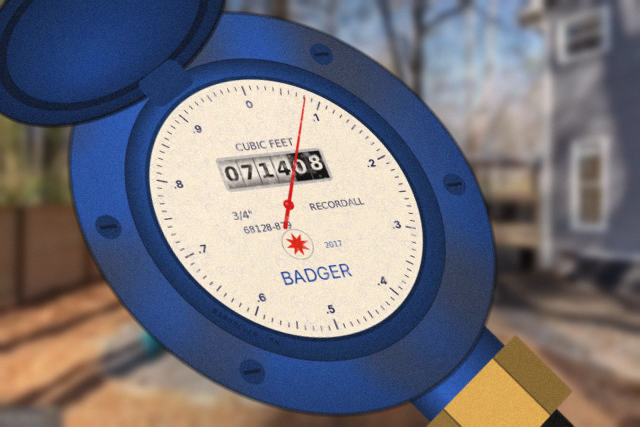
71408.08; ft³
